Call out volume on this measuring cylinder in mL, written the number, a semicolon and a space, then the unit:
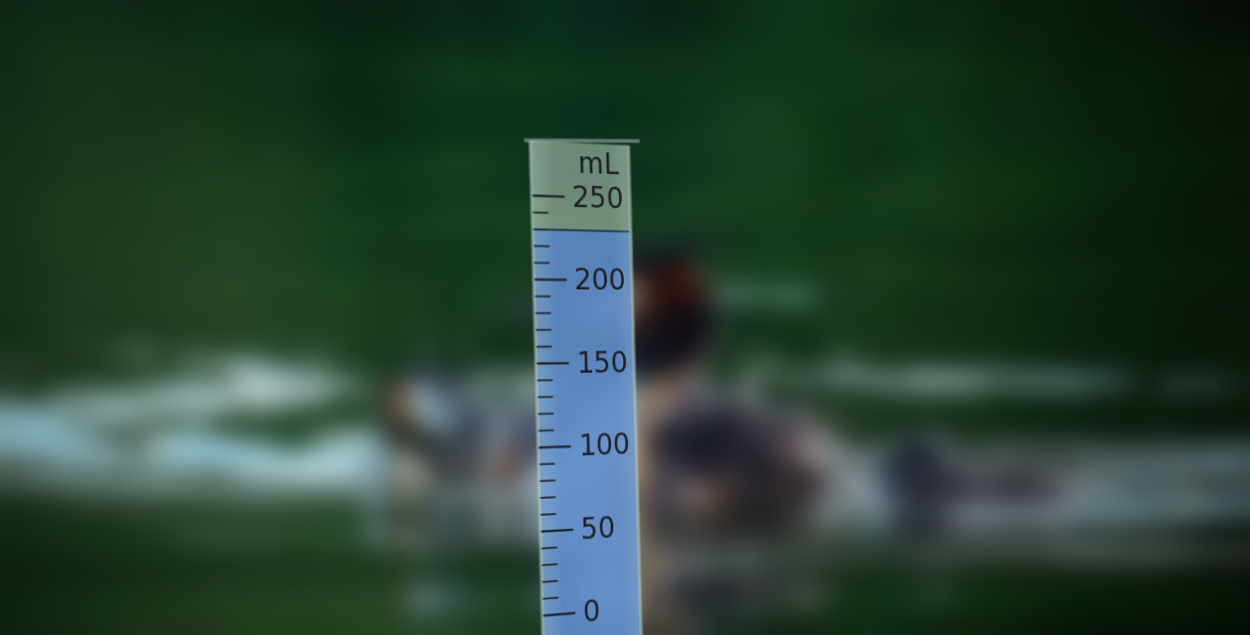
230; mL
